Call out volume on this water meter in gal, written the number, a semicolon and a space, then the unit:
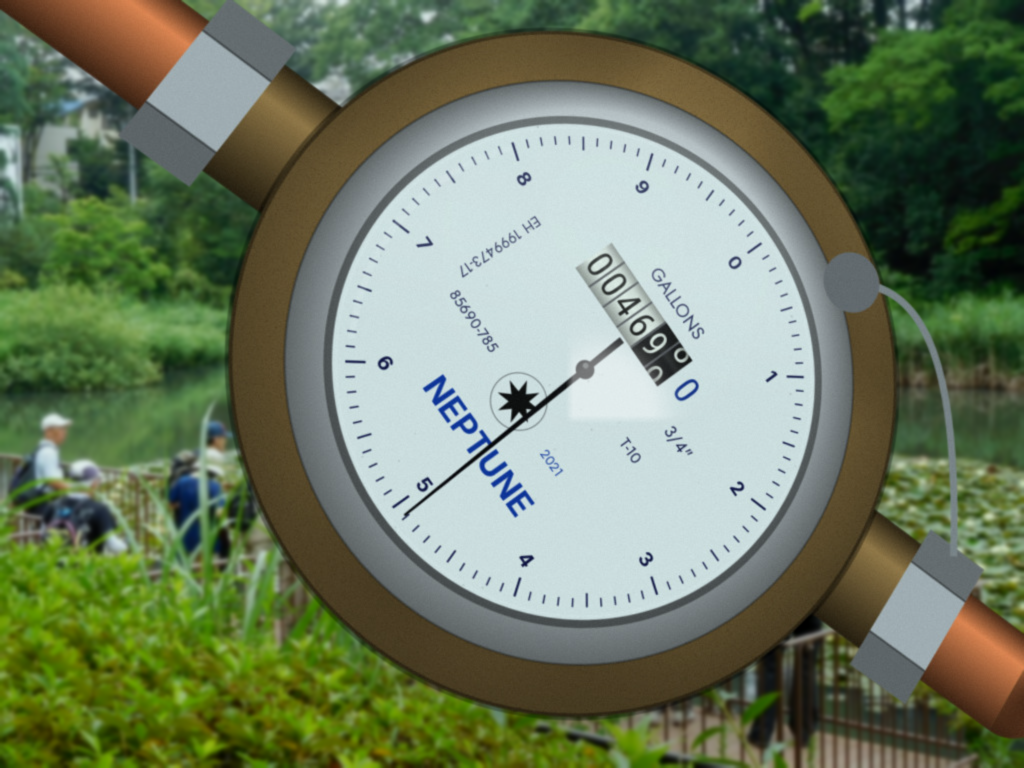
46984.9; gal
